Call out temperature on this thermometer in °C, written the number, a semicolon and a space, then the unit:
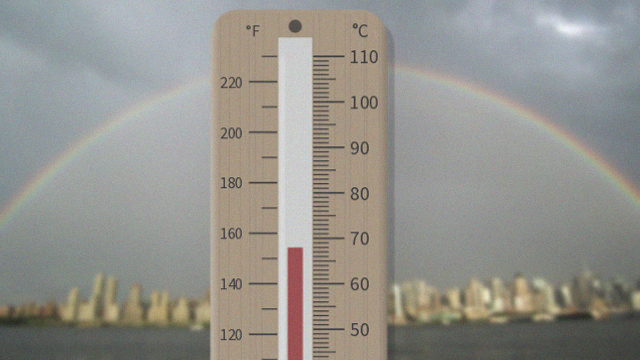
68; °C
